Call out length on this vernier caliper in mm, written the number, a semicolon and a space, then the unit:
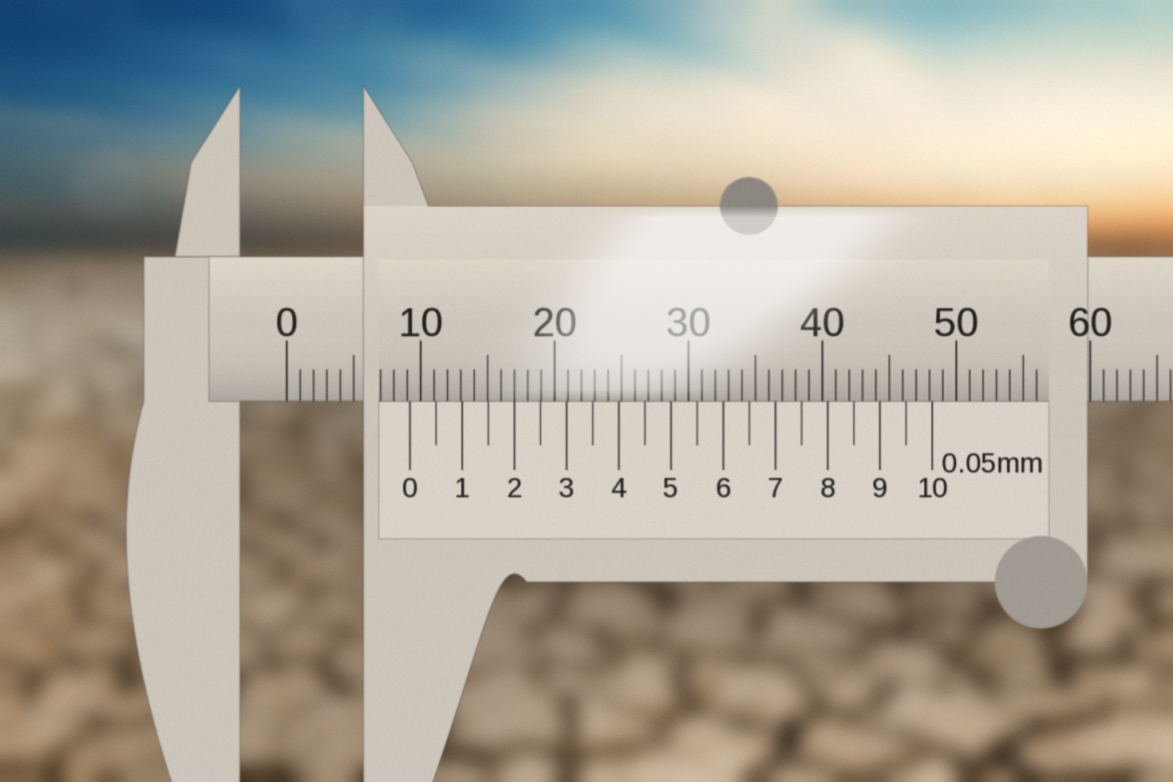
9.2; mm
